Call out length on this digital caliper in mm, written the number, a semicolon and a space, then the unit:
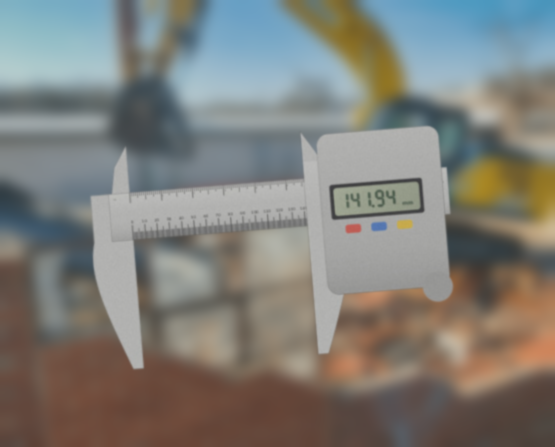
141.94; mm
